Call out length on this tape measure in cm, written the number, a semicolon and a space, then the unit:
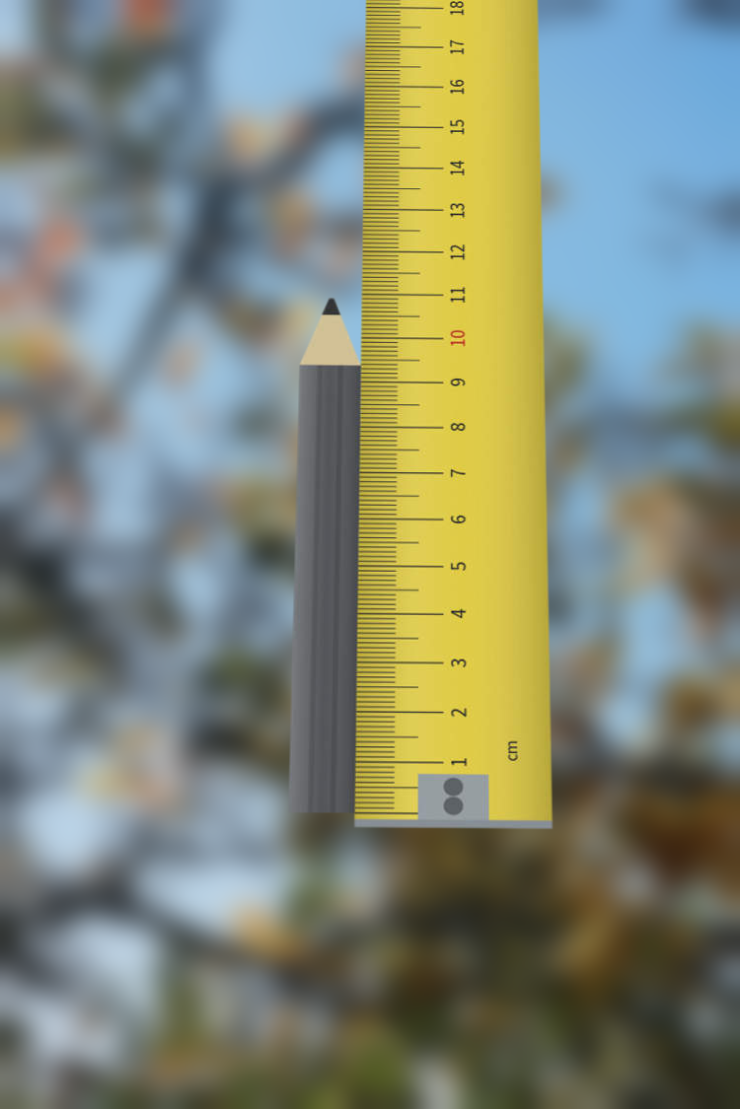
10.9; cm
